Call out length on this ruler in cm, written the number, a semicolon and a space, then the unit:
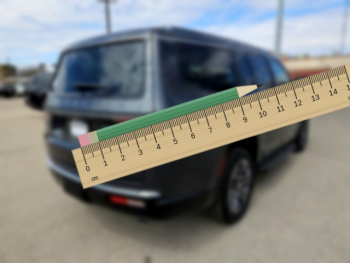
10.5; cm
